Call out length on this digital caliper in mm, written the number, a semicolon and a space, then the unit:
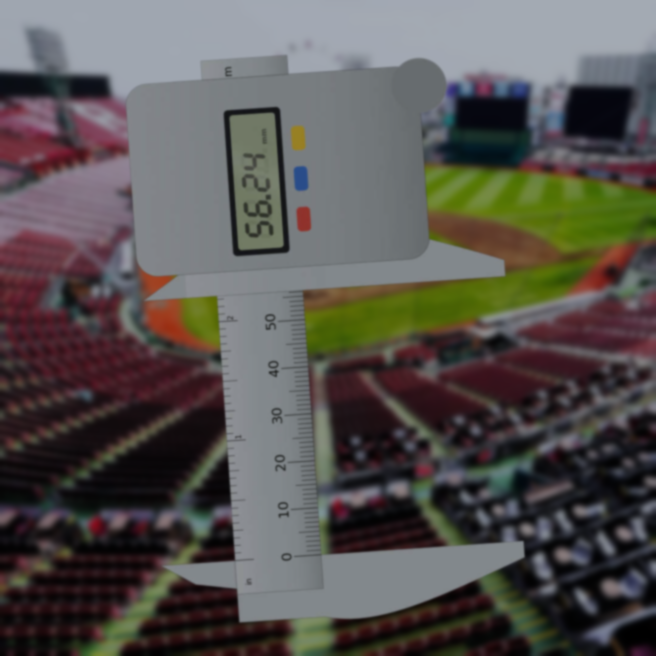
56.24; mm
